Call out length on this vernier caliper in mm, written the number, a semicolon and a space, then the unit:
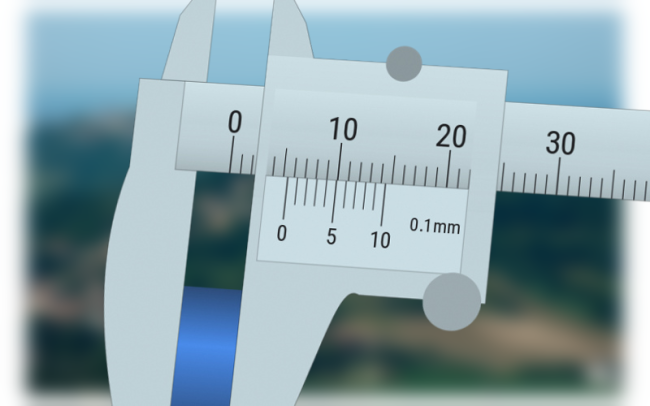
5.4; mm
